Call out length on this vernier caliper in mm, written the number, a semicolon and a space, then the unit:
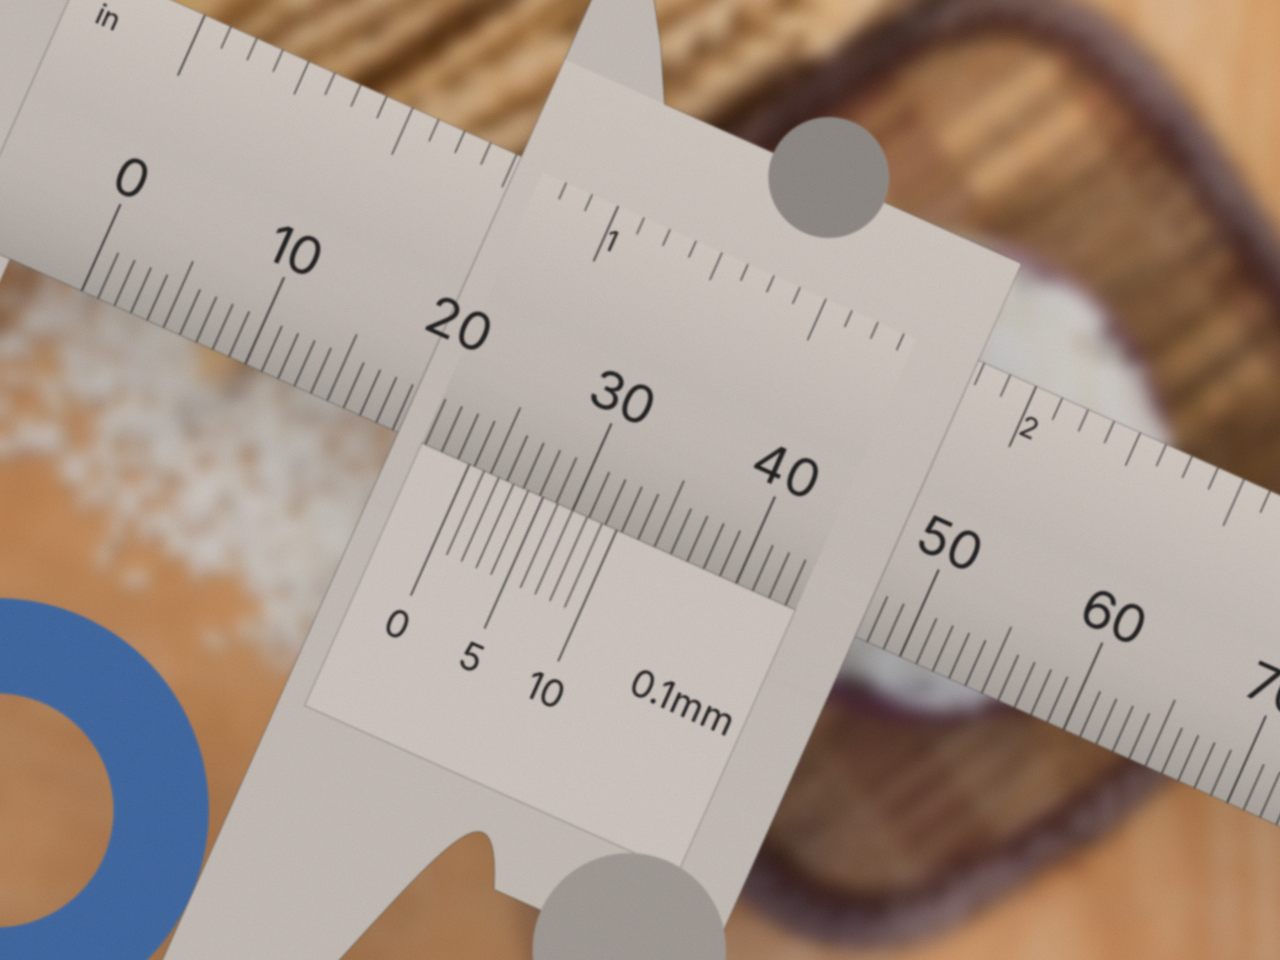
23.7; mm
